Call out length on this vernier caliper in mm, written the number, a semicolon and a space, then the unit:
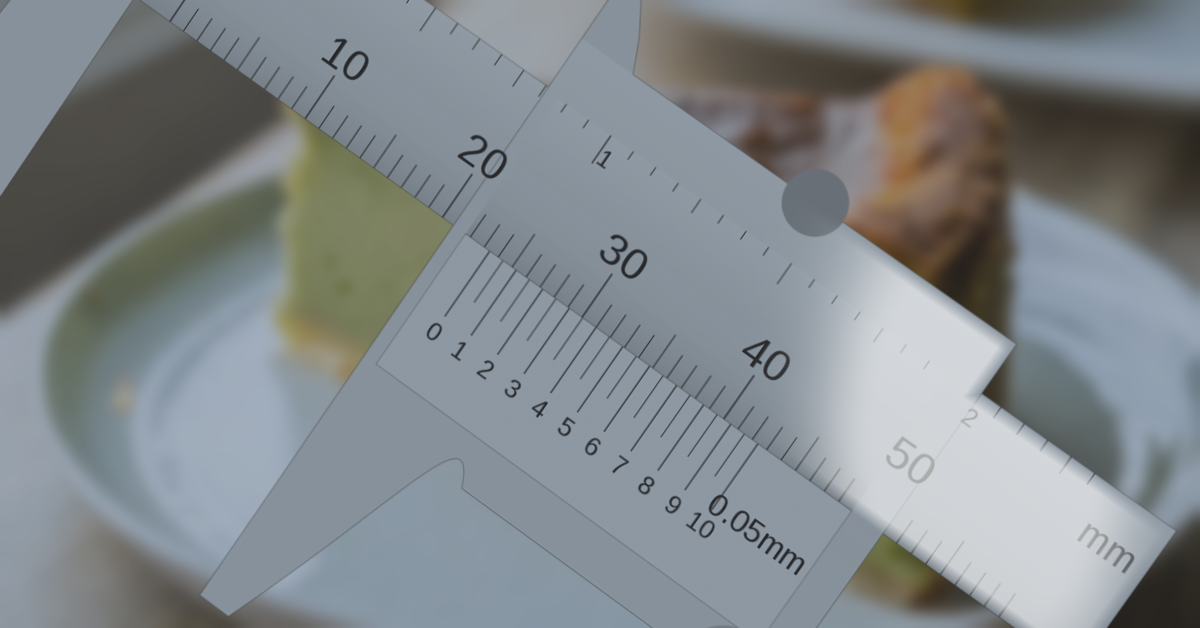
23.4; mm
